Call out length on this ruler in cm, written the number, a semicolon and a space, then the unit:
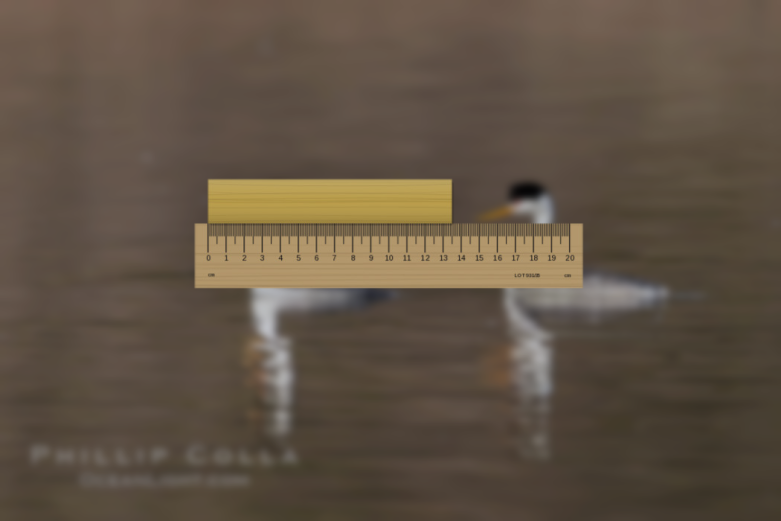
13.5; cm
